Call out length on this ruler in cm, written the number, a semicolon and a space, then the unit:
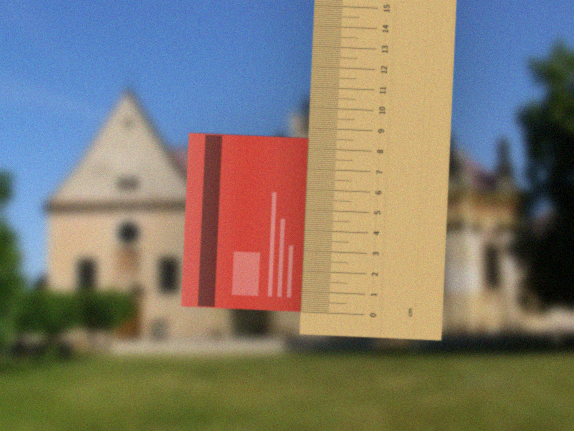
8.5; cm
